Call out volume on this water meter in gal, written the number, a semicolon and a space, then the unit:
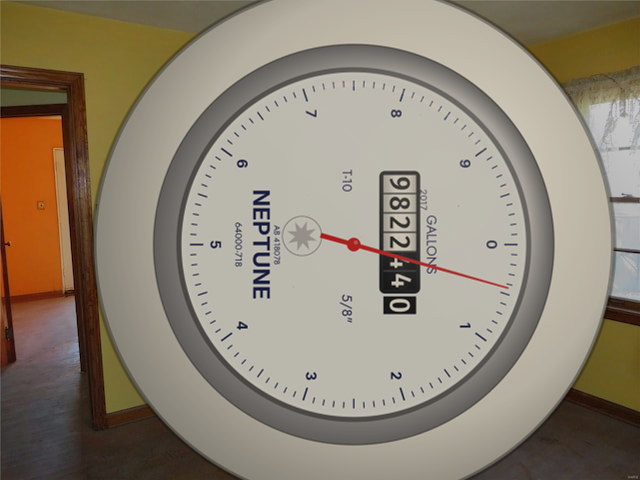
9822440.4; gal
